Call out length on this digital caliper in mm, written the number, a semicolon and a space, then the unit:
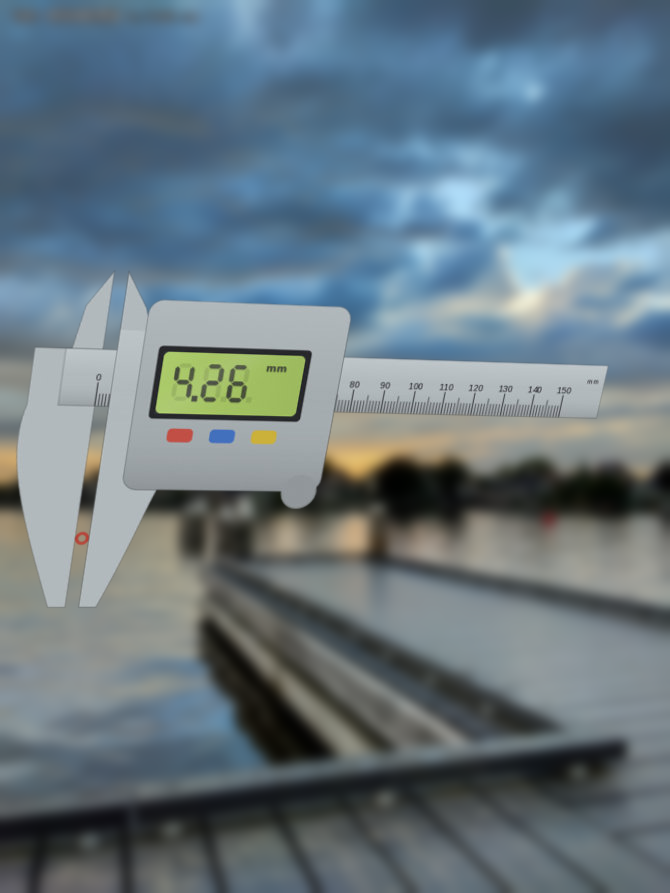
4.26; mm
